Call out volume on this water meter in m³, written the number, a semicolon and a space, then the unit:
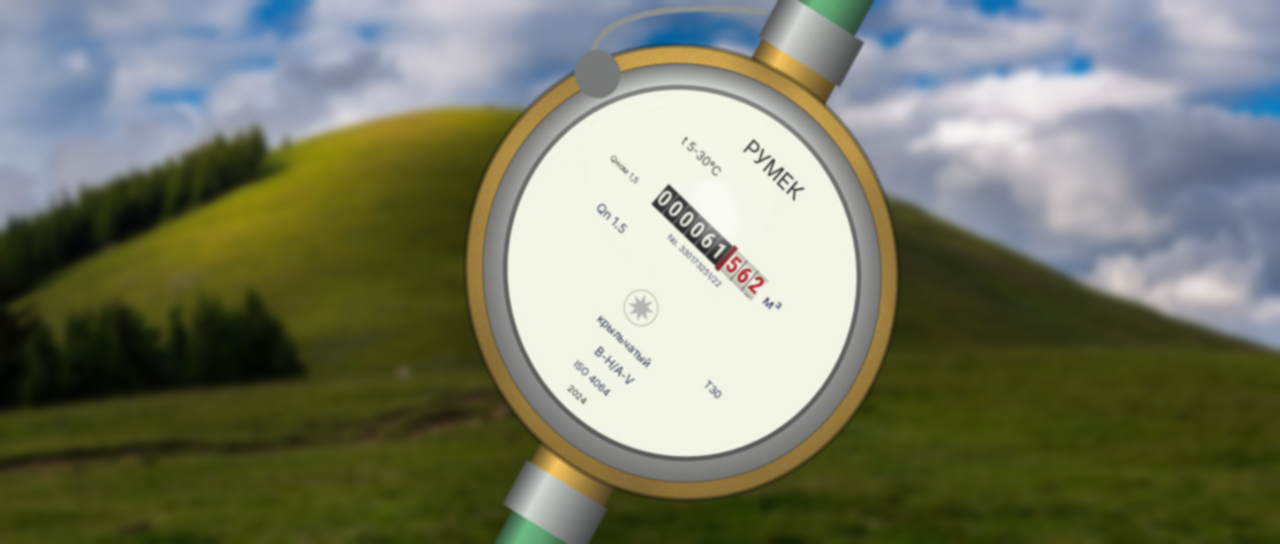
61.562; m³
